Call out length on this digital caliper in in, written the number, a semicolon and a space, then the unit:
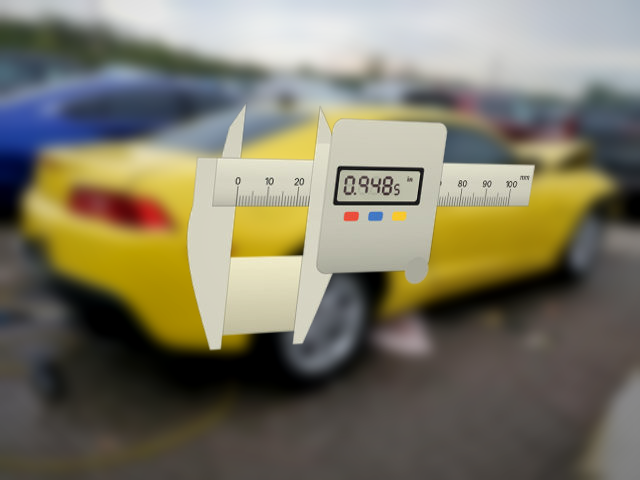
0.9485; in
